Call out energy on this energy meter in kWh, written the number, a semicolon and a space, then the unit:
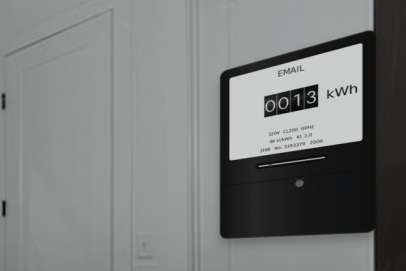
13; kWh
